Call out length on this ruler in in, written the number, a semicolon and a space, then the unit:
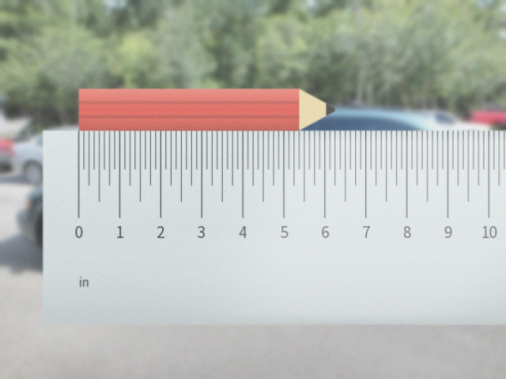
6.25; in
